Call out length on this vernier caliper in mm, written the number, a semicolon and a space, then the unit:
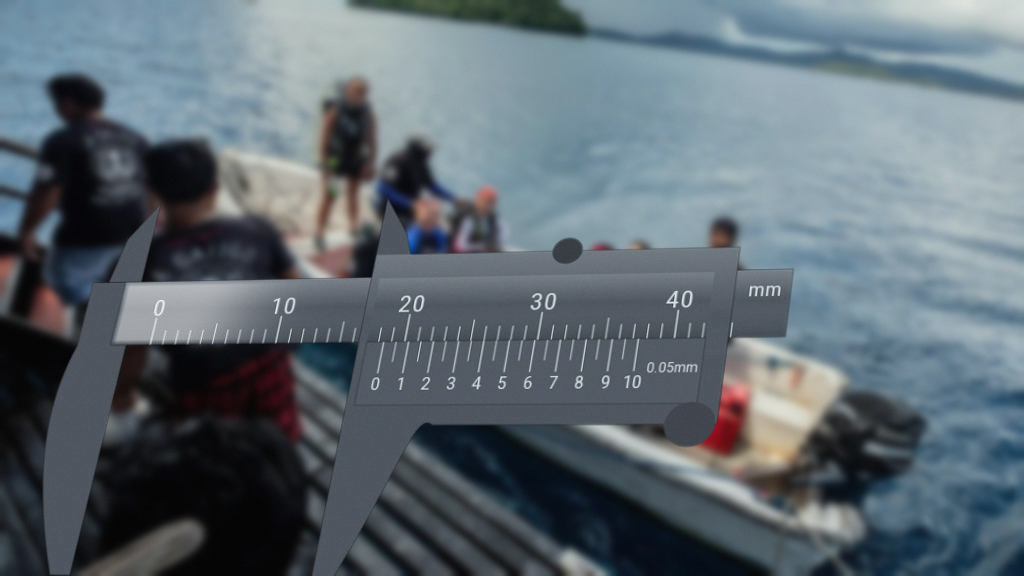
18.4; mm
